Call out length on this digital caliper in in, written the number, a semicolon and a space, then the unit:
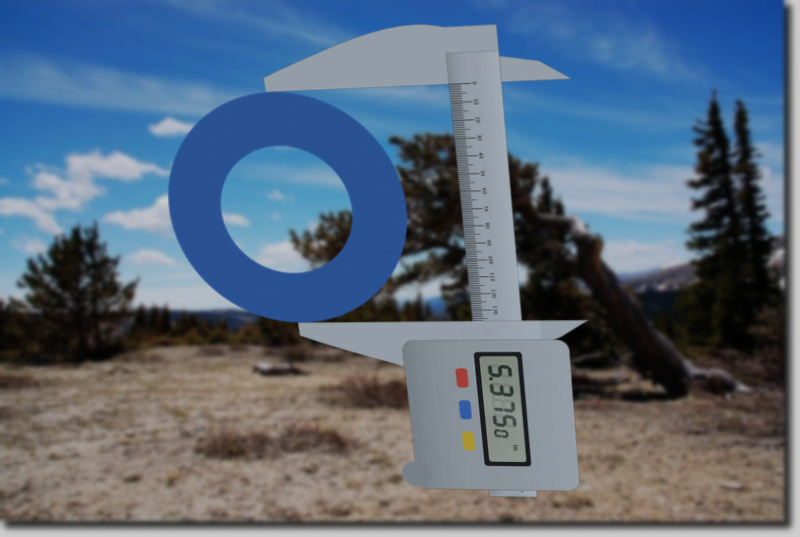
5.3750; in
